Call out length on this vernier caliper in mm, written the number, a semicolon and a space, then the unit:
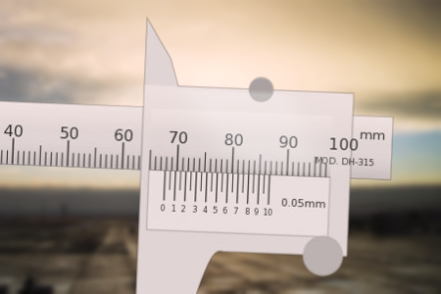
67.8; mm
